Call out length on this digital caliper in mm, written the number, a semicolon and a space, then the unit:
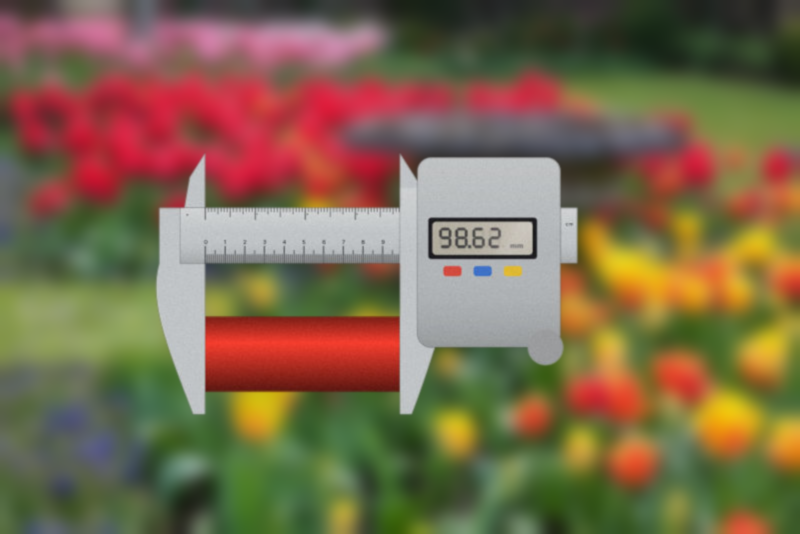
98.62; mm
